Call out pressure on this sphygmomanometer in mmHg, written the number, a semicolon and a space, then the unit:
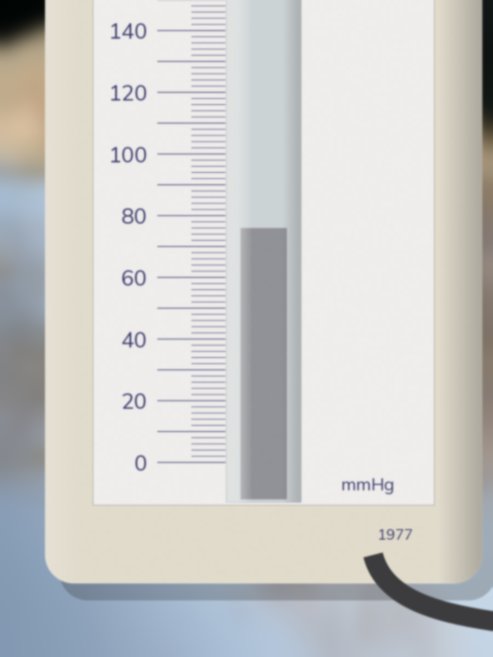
76; mmHg
